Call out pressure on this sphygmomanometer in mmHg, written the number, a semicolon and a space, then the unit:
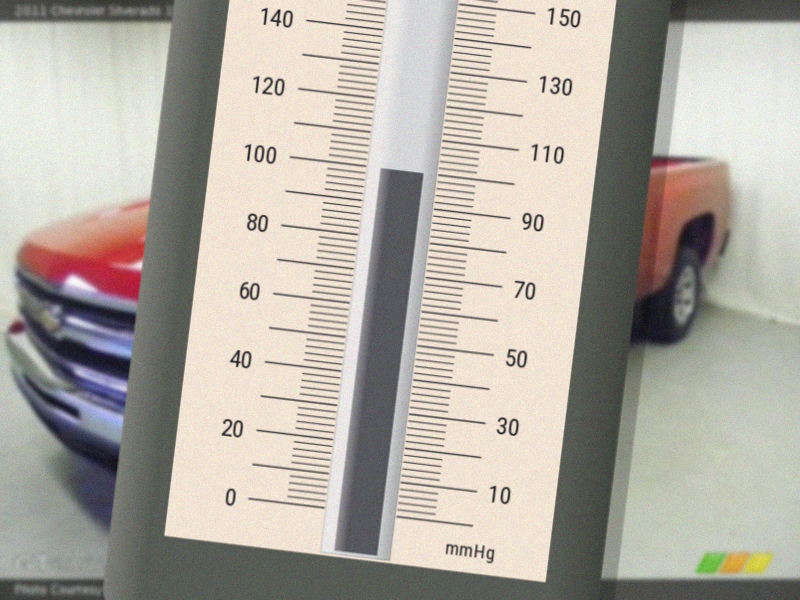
100; mmHg
